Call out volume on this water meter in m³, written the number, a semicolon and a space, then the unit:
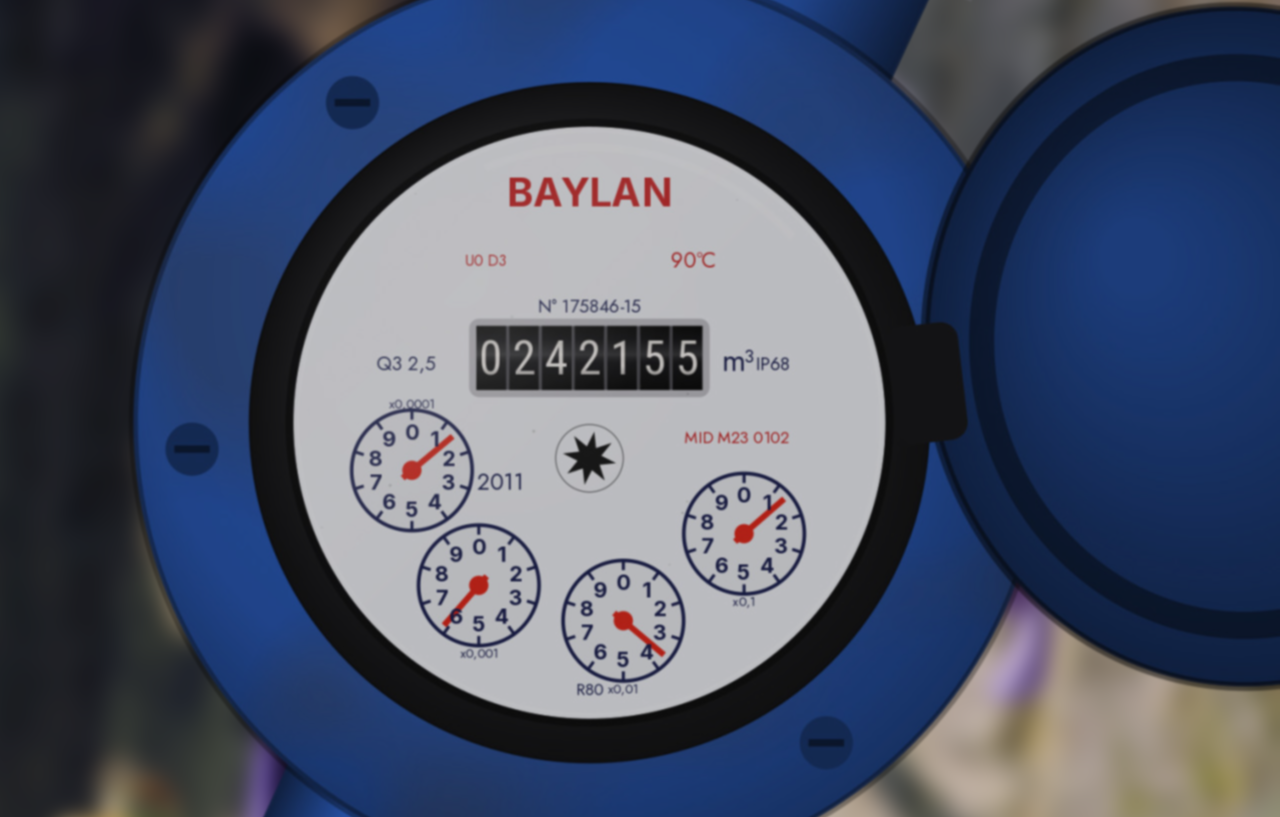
242155.1361; m³
